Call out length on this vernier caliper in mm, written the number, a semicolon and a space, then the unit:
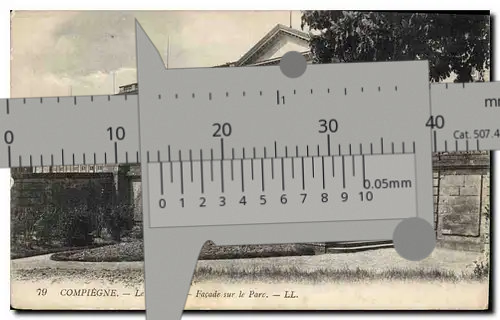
14.2; mm
